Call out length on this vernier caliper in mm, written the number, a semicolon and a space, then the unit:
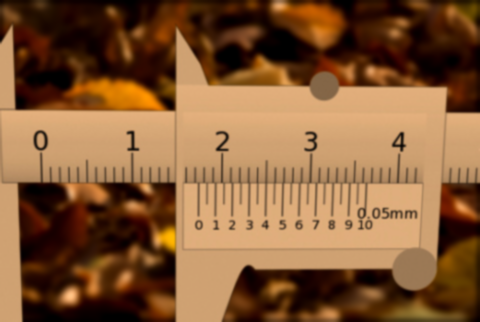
17.4; mm
